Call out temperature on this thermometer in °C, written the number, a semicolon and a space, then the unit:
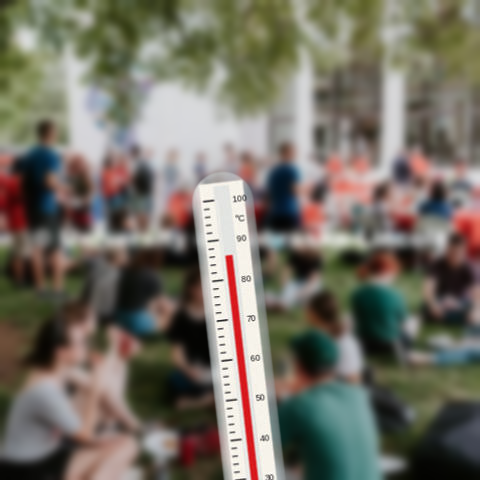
86; °C
